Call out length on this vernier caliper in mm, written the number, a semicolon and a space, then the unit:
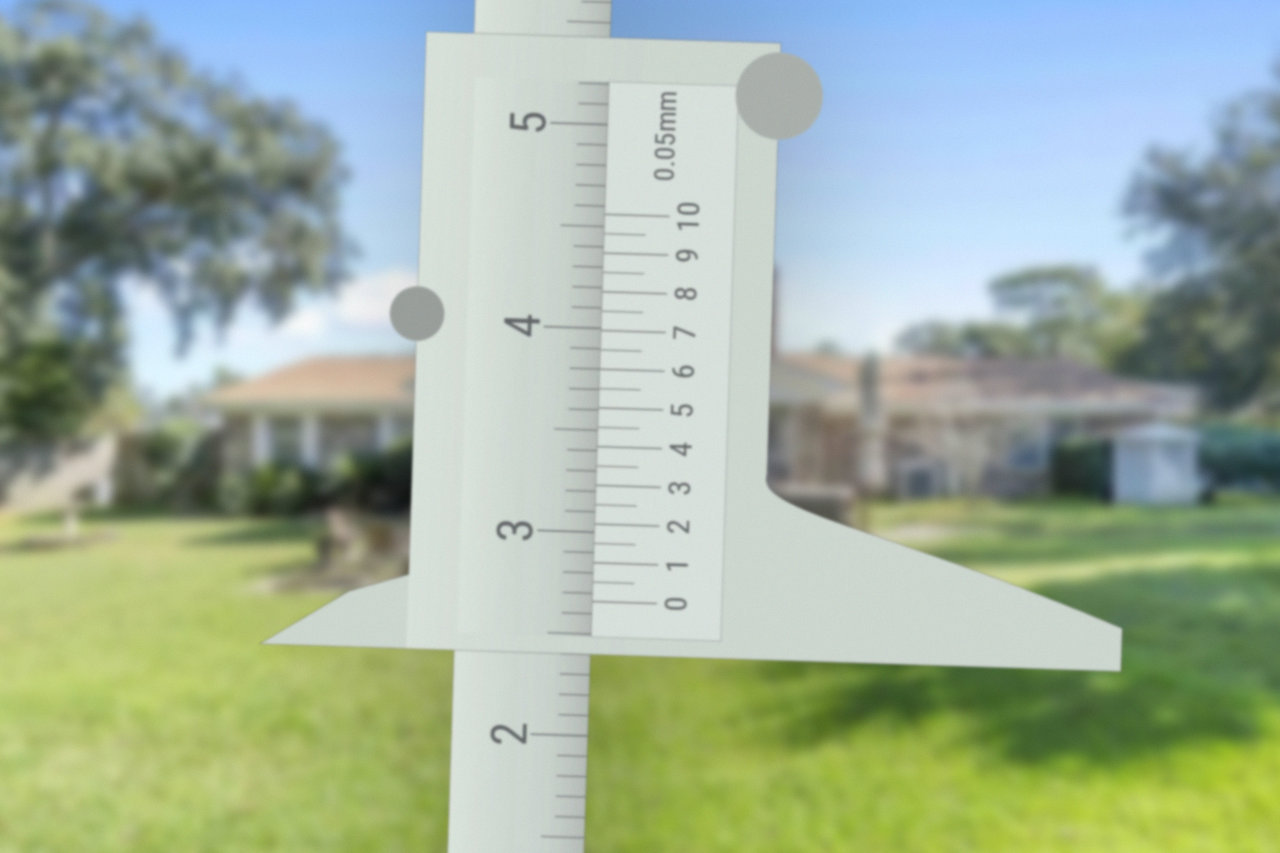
26.6; mm
